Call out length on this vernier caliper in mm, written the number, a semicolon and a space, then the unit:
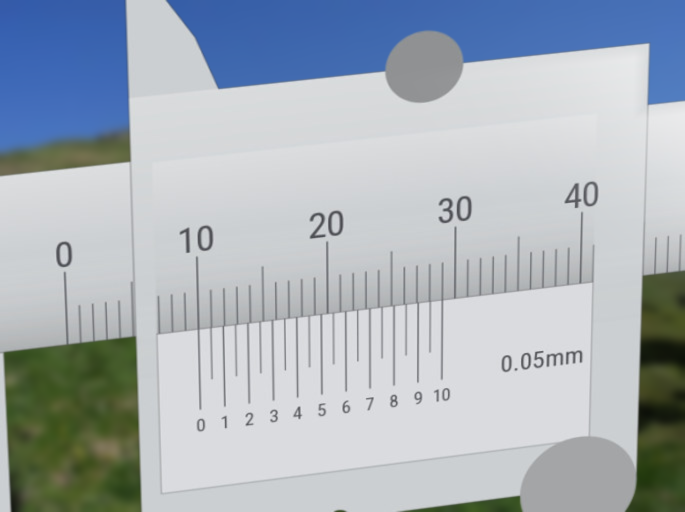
10.0; mm
